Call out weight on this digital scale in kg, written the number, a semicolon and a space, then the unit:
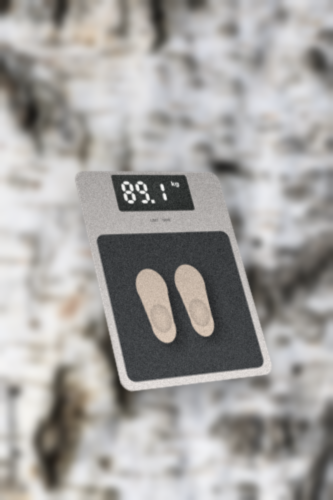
89.1; kg
